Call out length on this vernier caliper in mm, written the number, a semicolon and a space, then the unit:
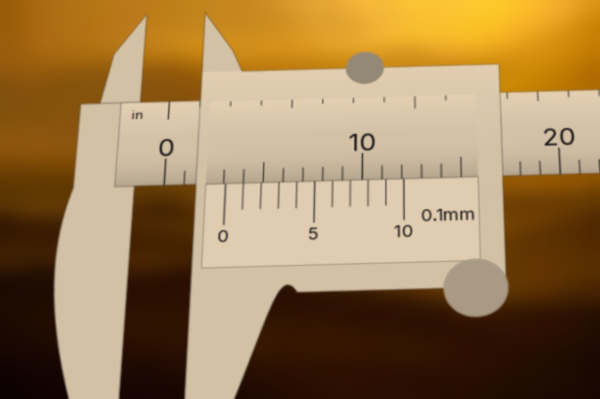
3.1; mm
